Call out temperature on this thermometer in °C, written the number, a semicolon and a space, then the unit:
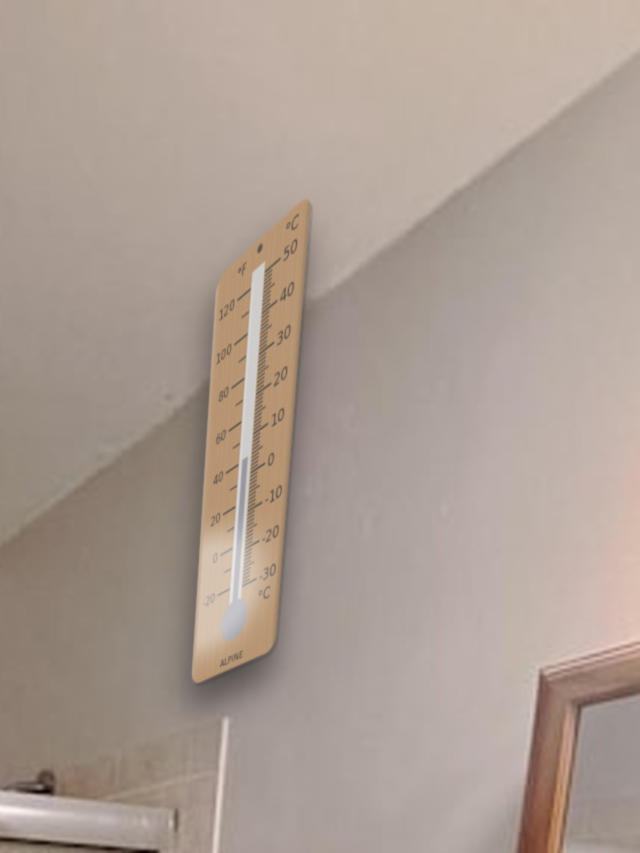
5; °C
